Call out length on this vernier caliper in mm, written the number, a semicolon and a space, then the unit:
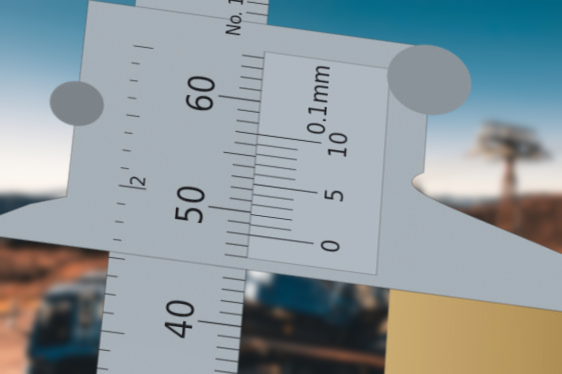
48.0; mm
